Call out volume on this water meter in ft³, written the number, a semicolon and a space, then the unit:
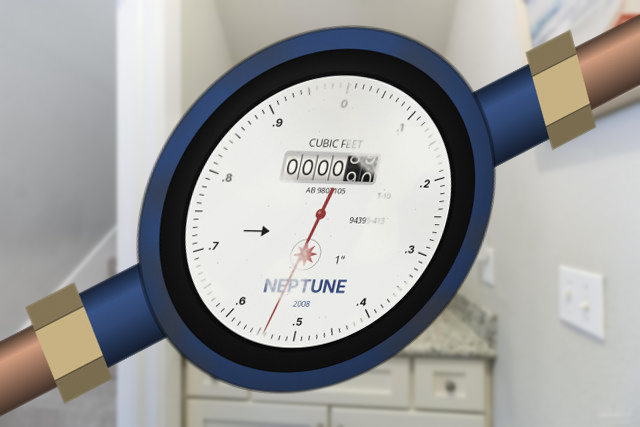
89.54; ft³
